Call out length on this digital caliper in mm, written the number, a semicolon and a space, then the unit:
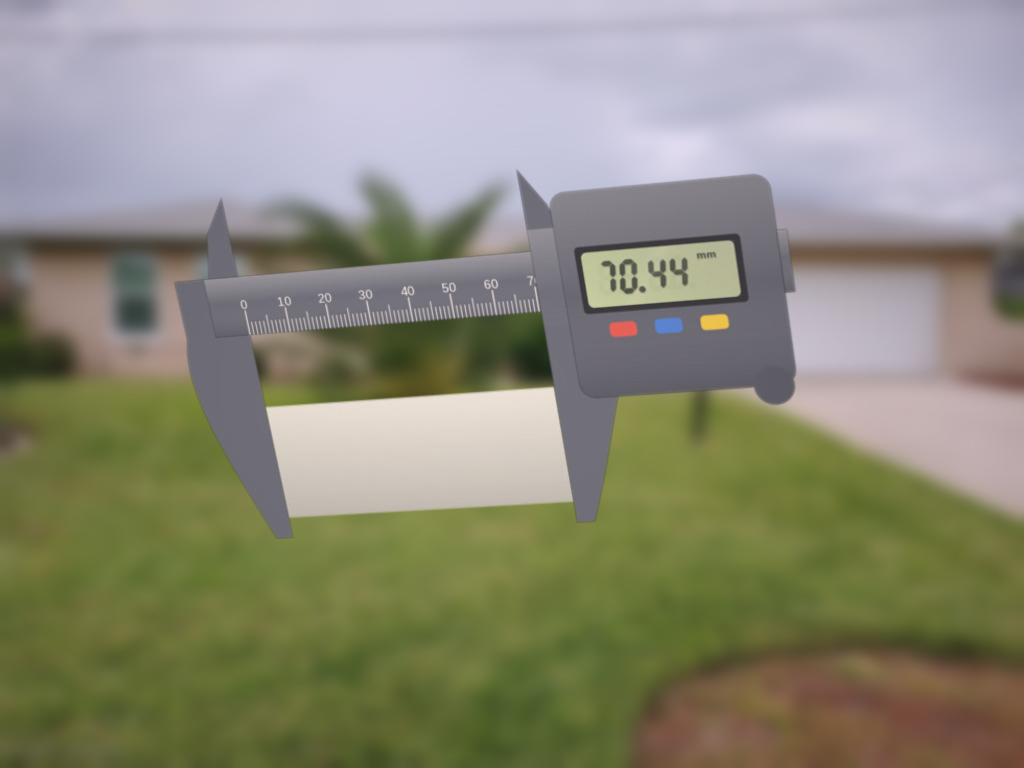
70.44; mm
